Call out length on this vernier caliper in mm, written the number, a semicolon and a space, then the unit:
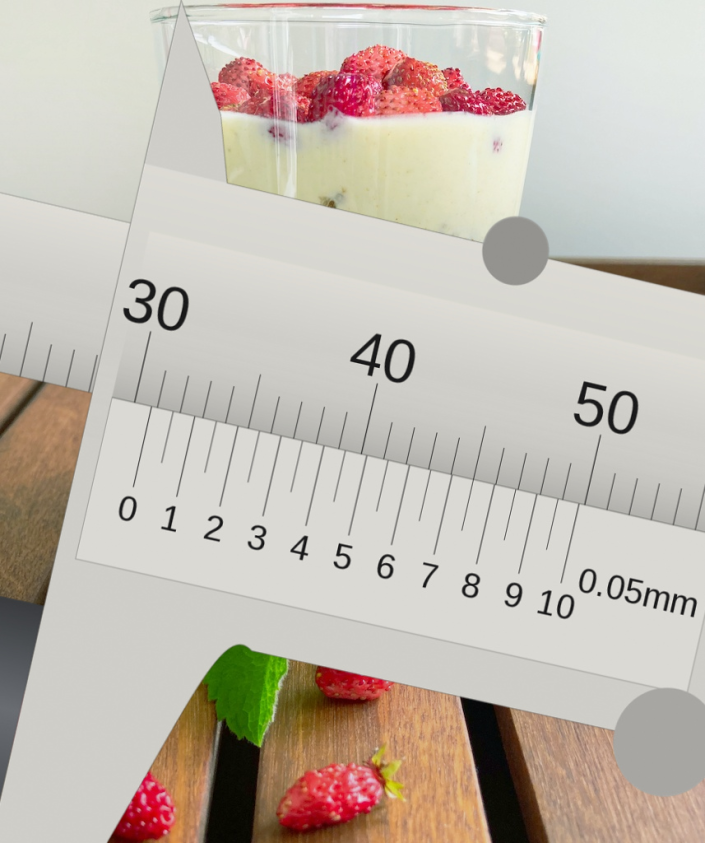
30.75; mm
